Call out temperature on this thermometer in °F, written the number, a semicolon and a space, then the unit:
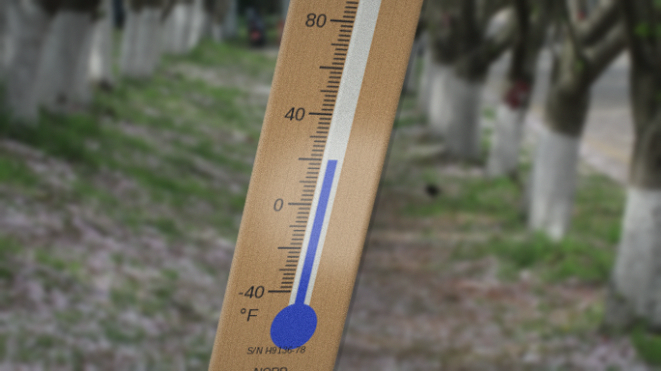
20; °F
